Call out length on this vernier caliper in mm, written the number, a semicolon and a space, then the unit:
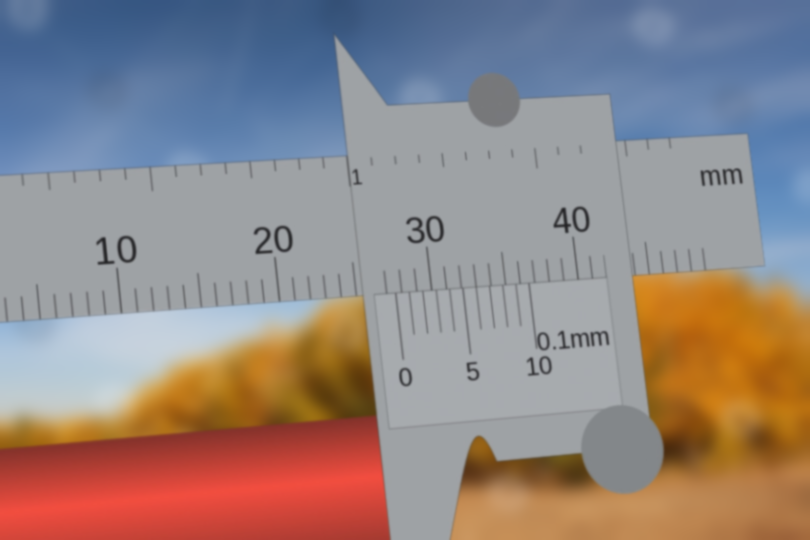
27.6; mm
